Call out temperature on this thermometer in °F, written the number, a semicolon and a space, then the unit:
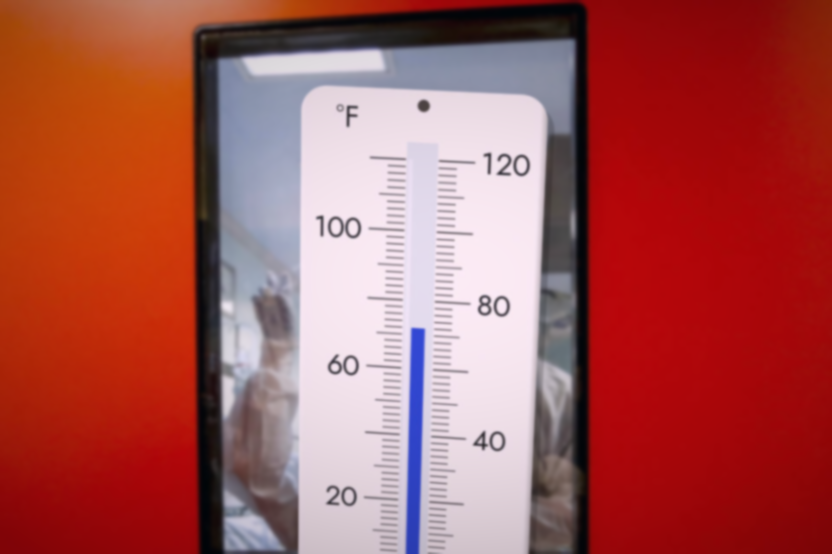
72; °F
